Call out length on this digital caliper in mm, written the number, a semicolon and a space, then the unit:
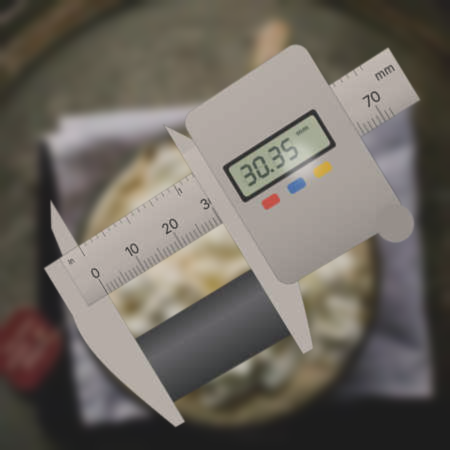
30.35; mm
